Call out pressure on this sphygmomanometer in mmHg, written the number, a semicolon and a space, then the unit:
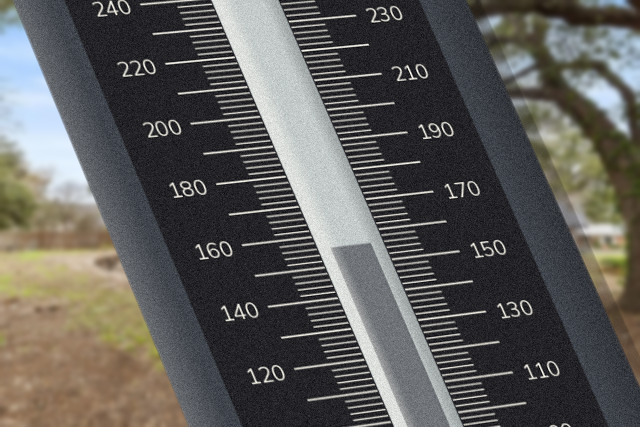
156; mmHg
